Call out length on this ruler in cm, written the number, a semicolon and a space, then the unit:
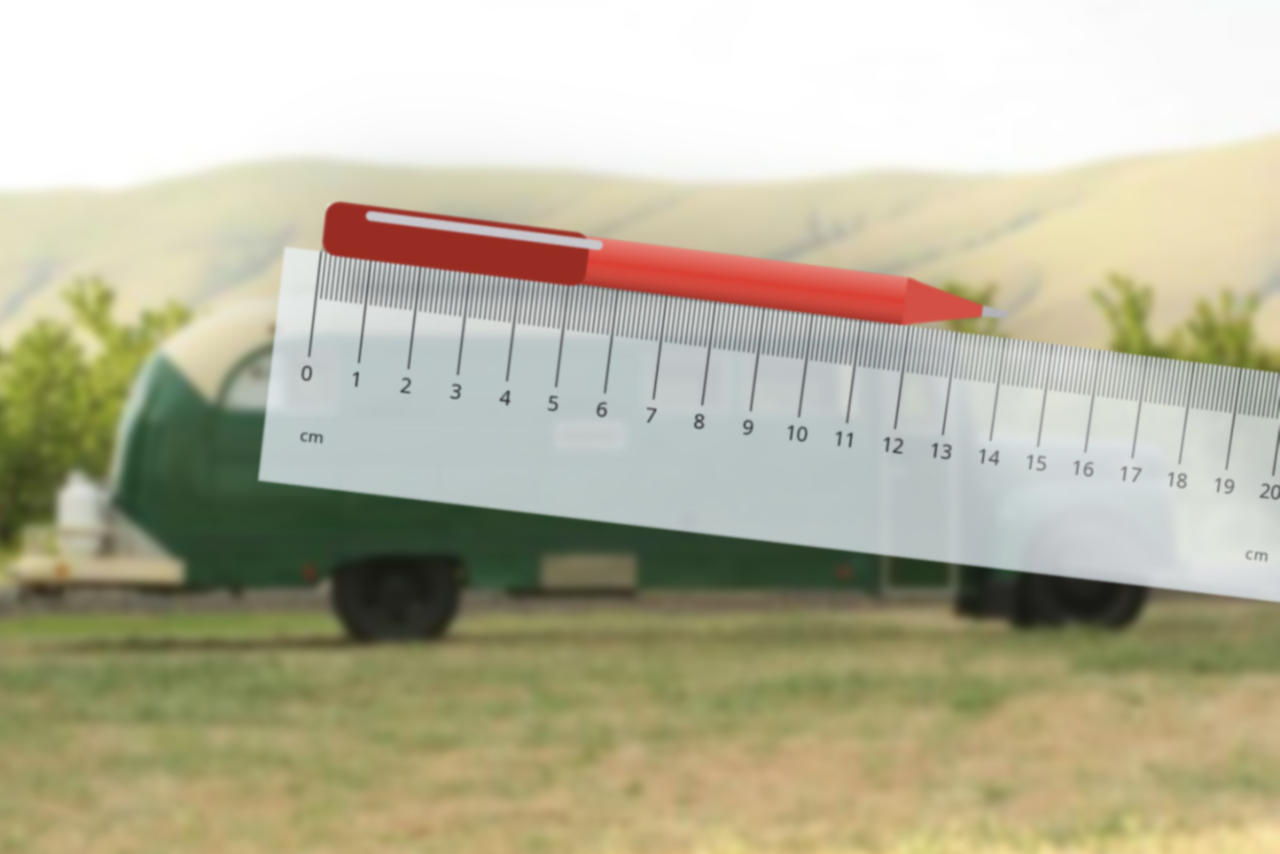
14; cm
